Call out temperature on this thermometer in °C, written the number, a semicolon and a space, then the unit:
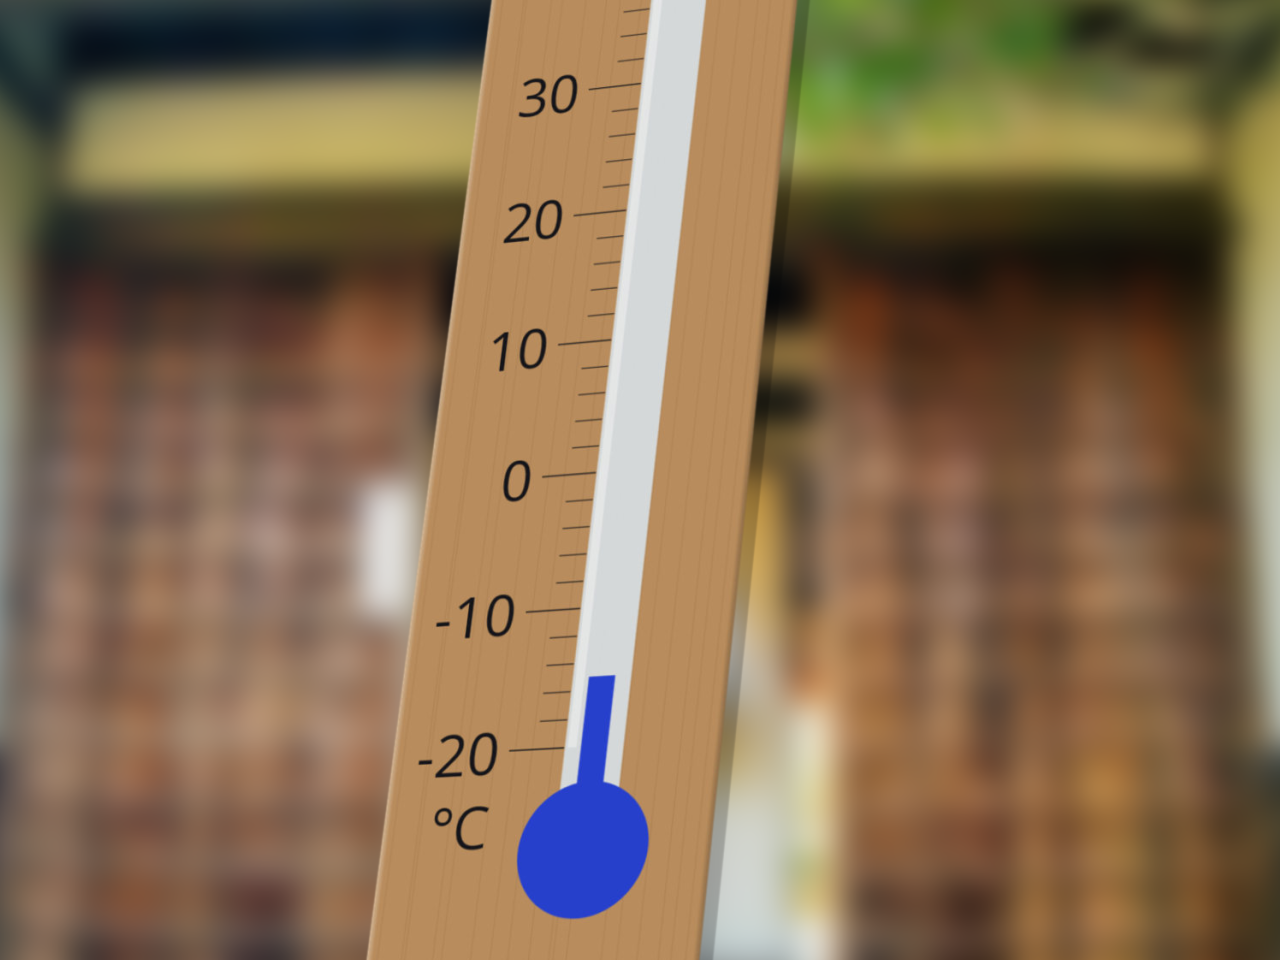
-15; °C
